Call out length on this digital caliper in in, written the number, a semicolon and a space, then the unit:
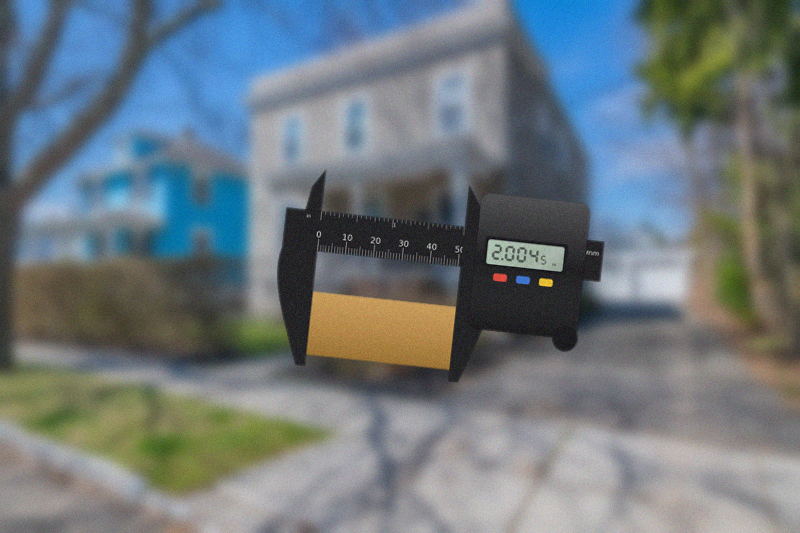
2.0045; in
